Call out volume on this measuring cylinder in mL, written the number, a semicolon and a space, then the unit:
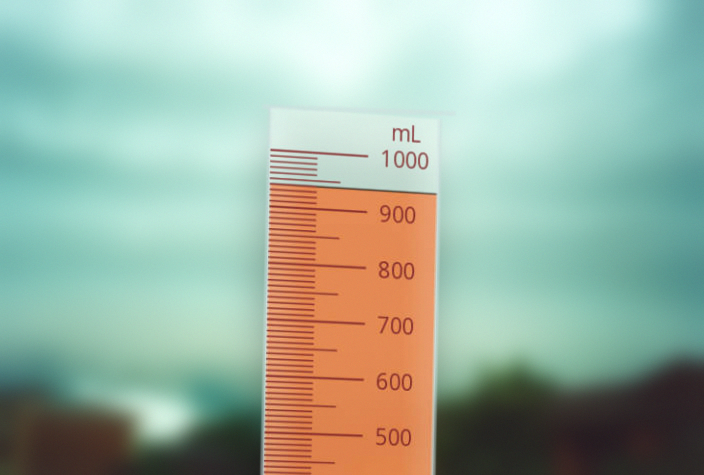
940; mL
